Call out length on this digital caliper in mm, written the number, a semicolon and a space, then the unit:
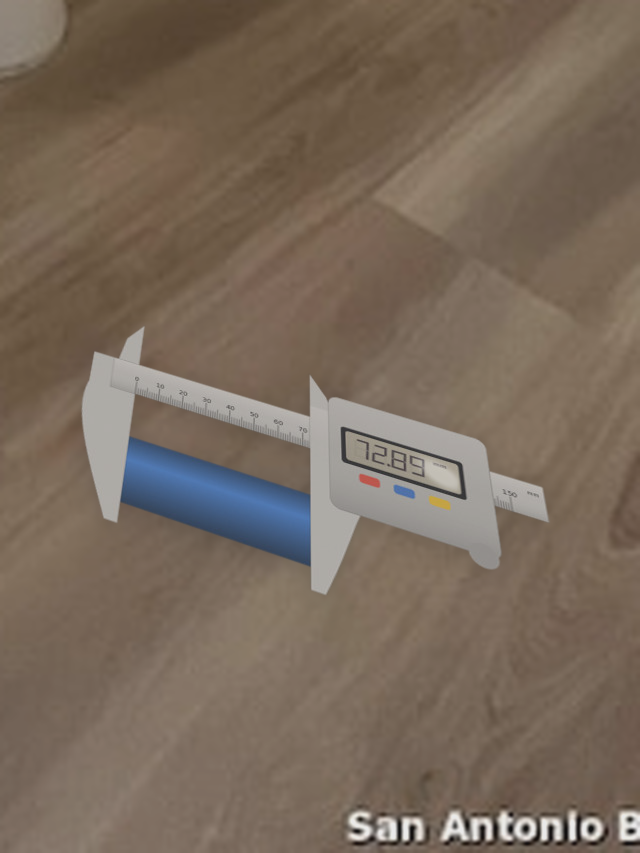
72.89; mm
